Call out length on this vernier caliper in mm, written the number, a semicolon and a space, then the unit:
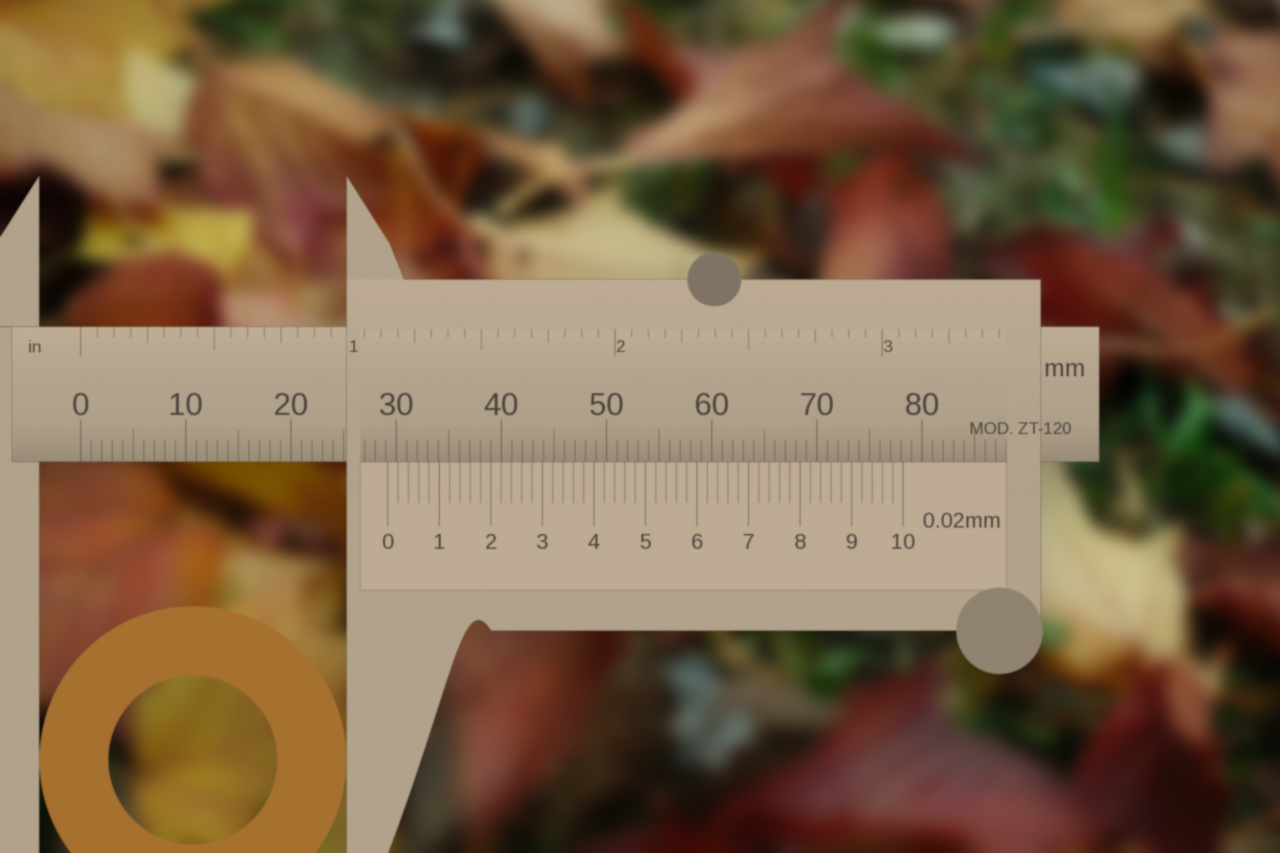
29.2; mm
